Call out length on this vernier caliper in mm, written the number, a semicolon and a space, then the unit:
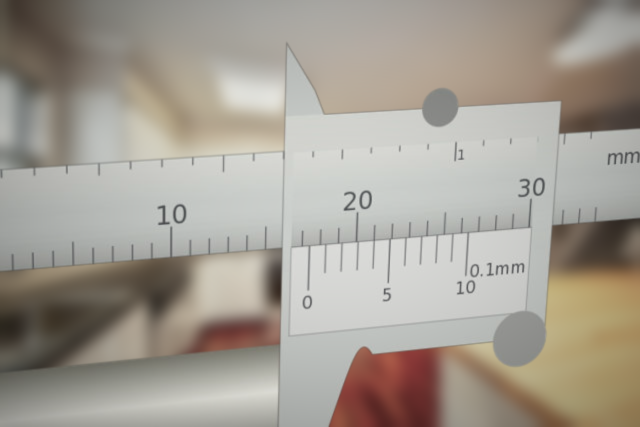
17.4; mm
